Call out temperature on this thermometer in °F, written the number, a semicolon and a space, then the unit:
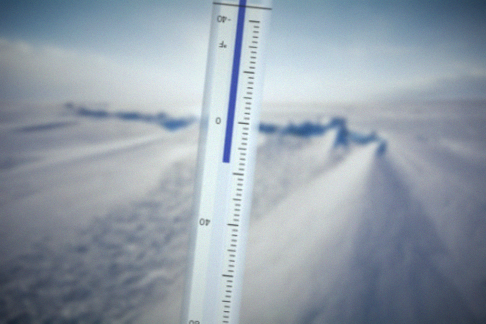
16; °F
